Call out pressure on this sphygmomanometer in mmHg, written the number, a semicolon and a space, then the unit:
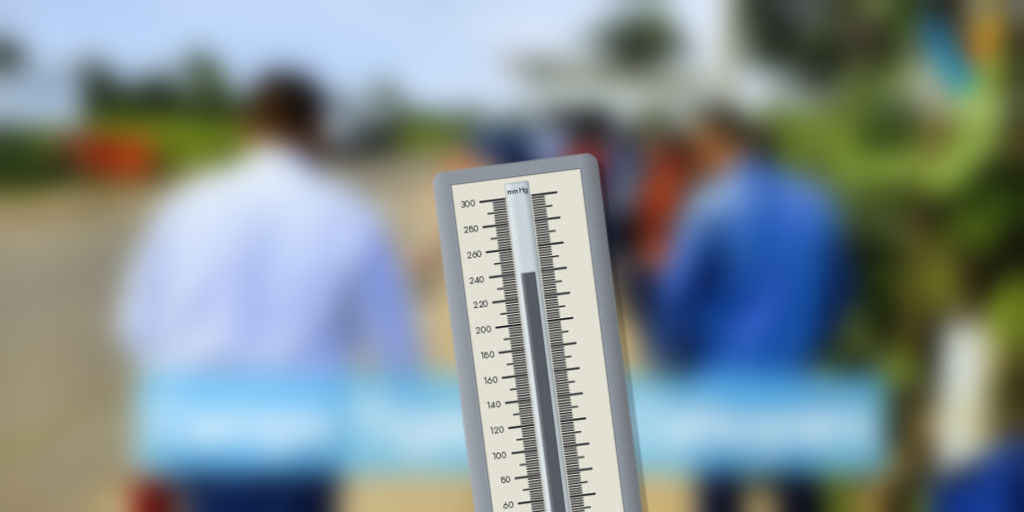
240; mmHg
